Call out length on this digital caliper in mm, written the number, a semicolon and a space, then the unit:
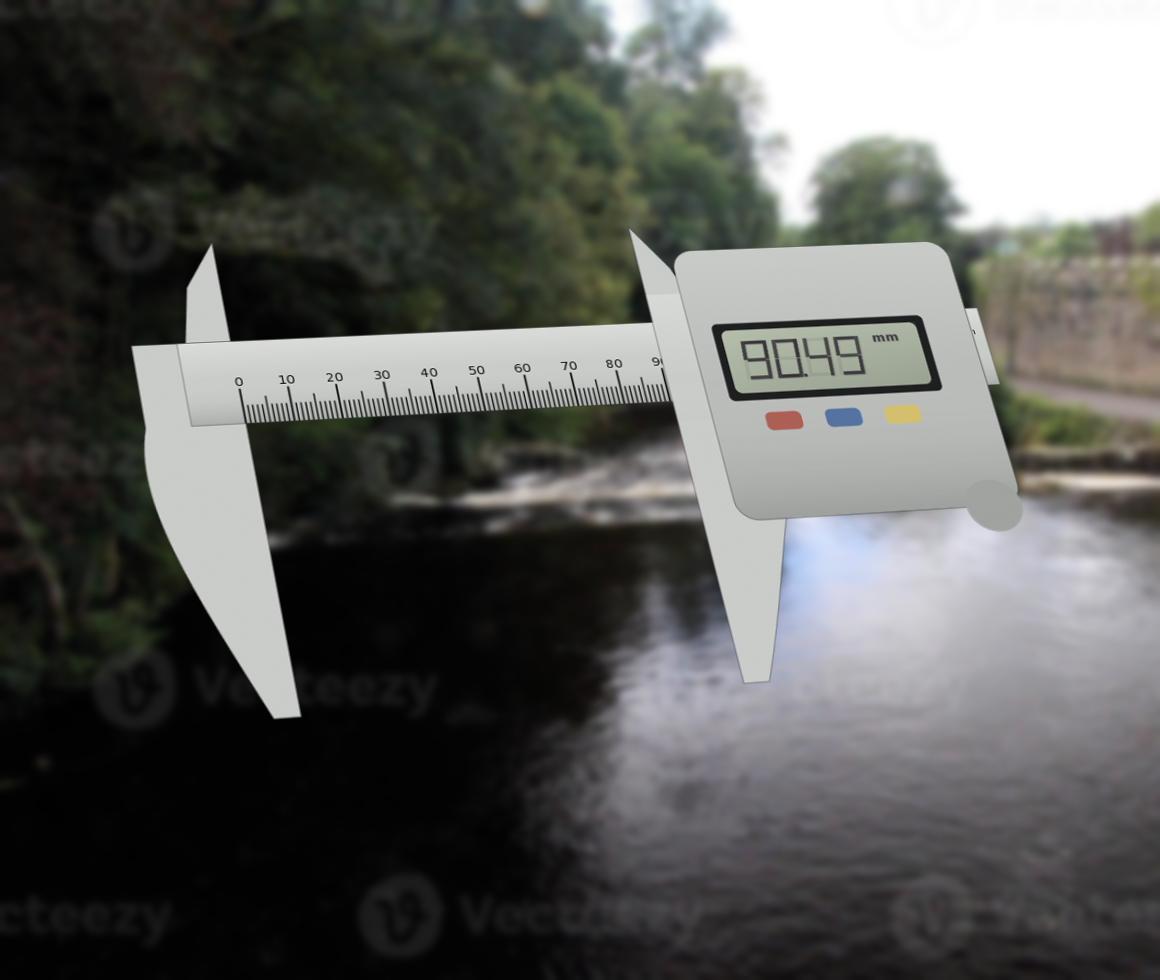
90.49; mm
